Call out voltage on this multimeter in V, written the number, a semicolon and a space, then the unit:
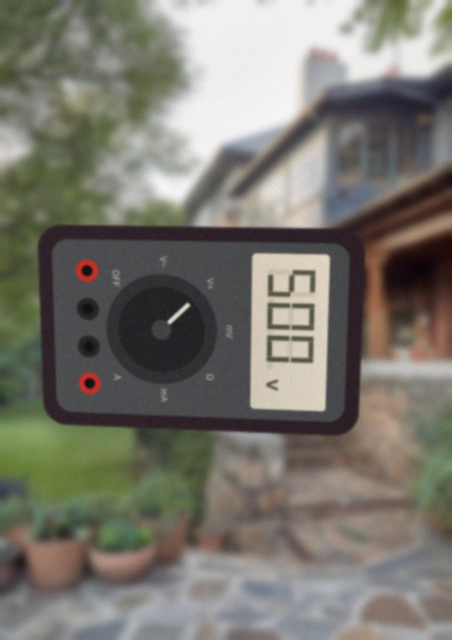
500; V
